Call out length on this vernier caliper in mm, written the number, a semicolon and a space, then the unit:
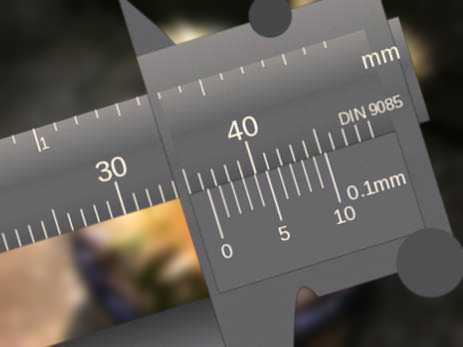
36.3; mm
